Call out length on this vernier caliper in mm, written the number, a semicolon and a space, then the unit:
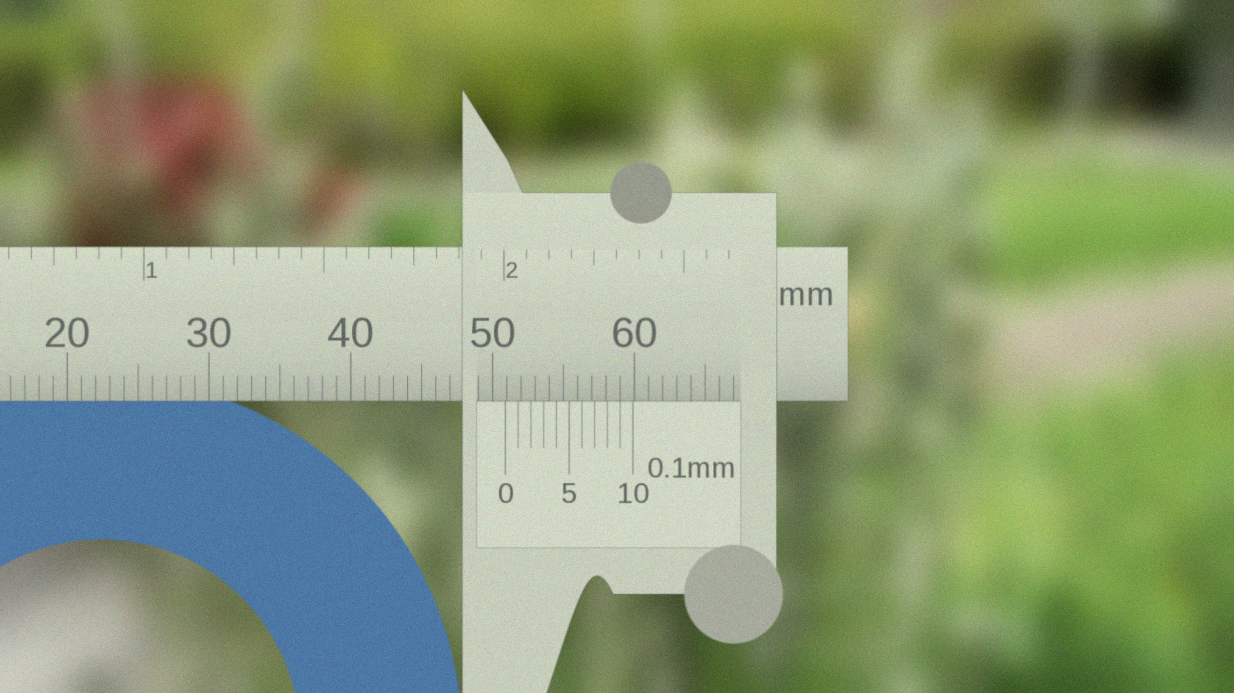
50.9; mm
